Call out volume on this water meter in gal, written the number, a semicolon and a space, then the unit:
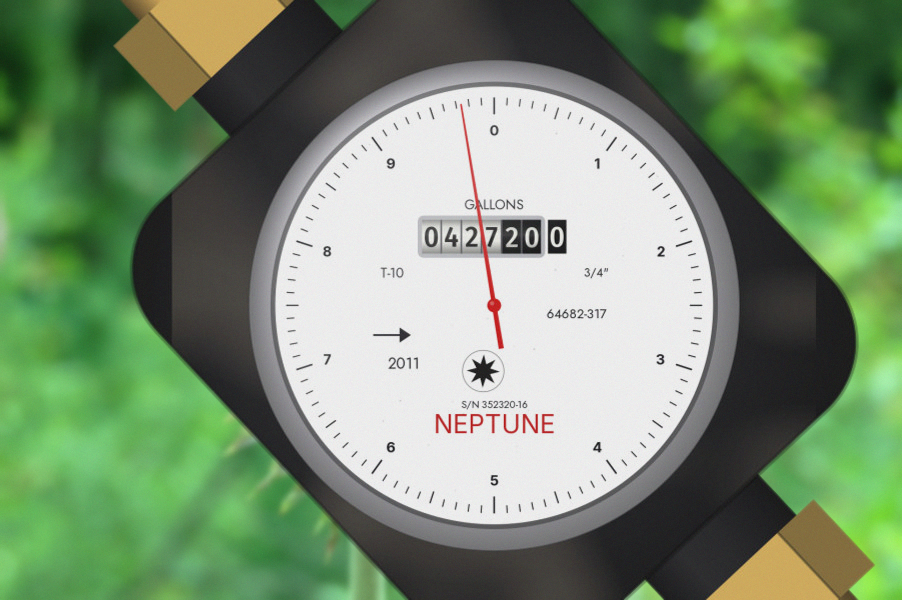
427199.7; gal
